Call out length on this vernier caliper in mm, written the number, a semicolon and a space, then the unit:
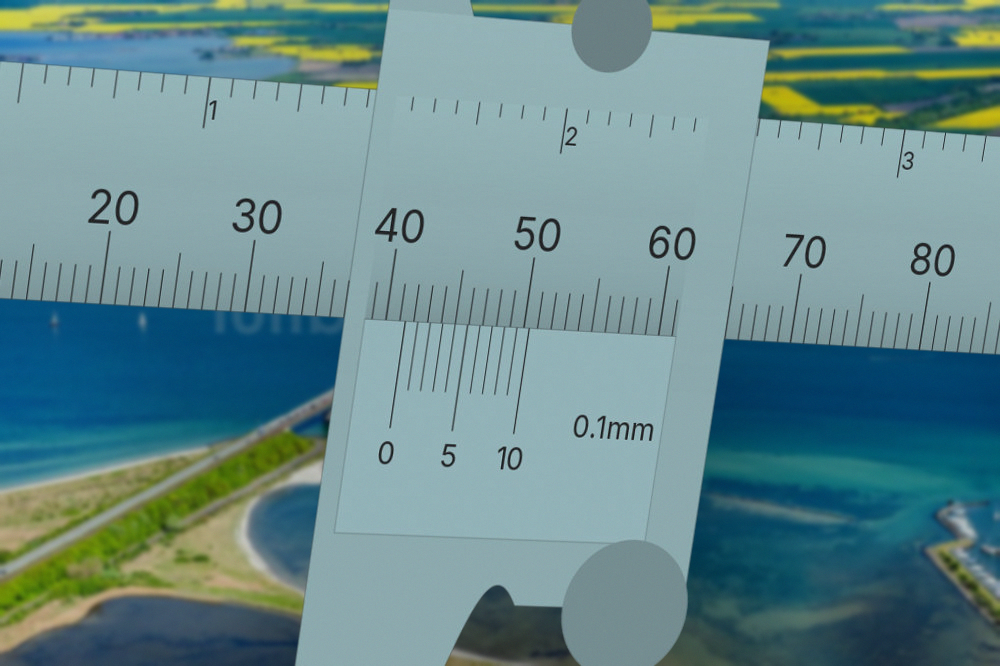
41.4; mm
